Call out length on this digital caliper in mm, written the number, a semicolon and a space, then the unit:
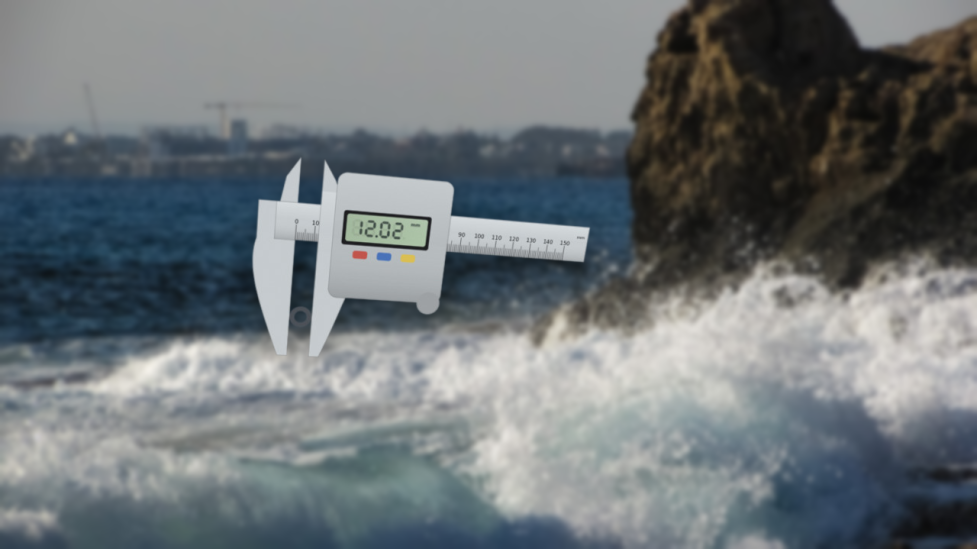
12.02; mm
